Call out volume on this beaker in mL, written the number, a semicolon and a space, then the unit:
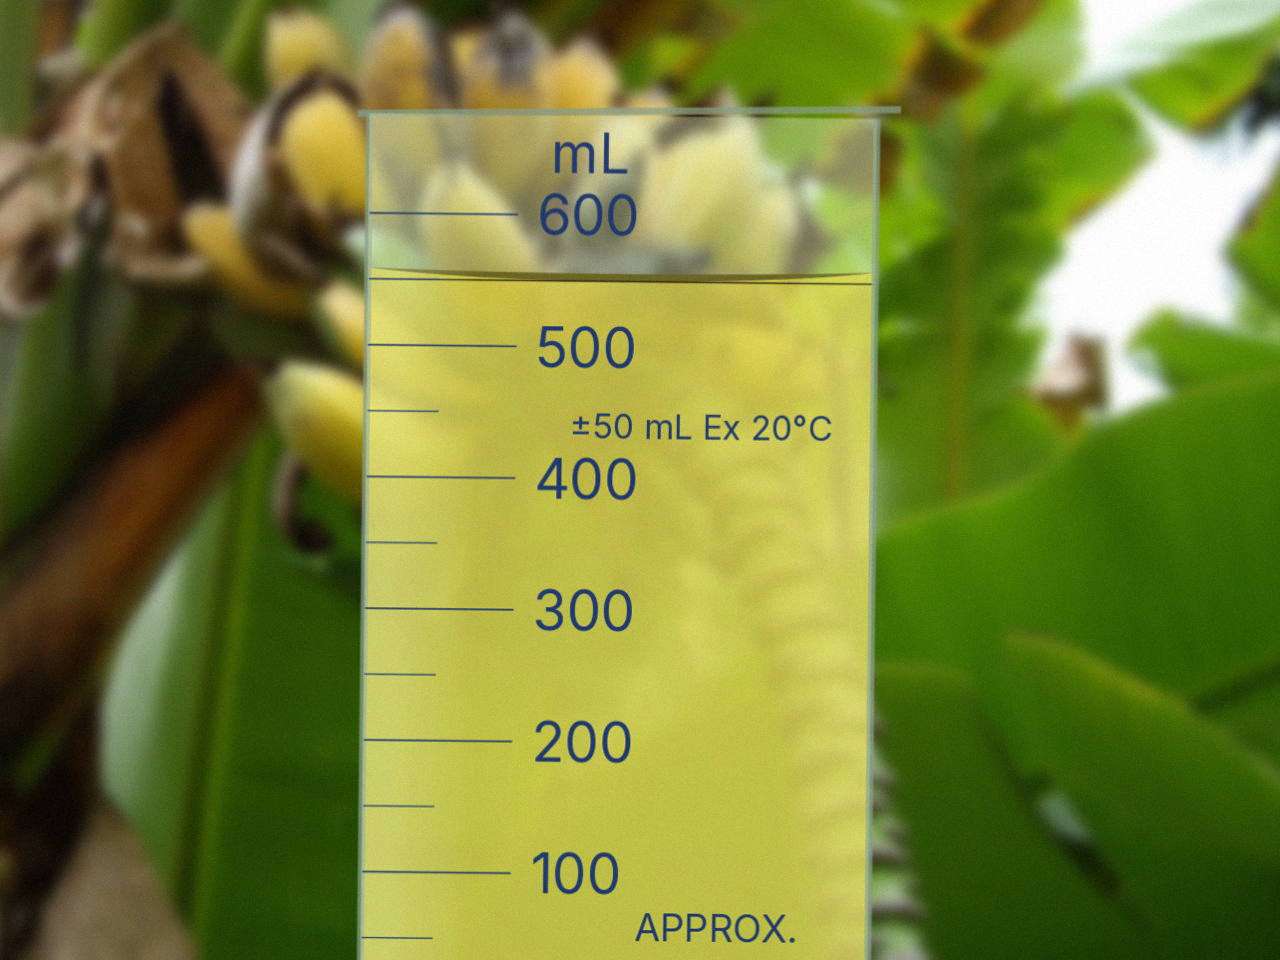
550; mL
